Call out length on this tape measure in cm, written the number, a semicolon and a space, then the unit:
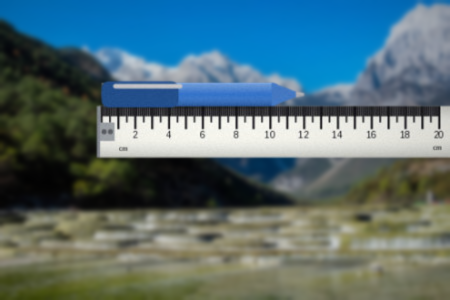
12; cm
